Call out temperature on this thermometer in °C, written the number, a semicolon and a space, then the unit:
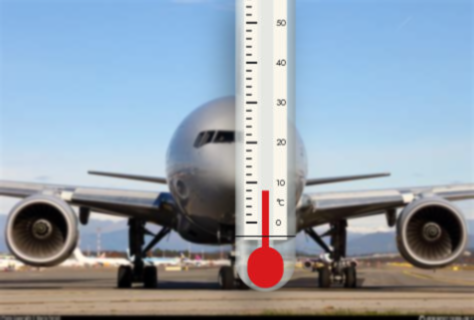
8; °C
